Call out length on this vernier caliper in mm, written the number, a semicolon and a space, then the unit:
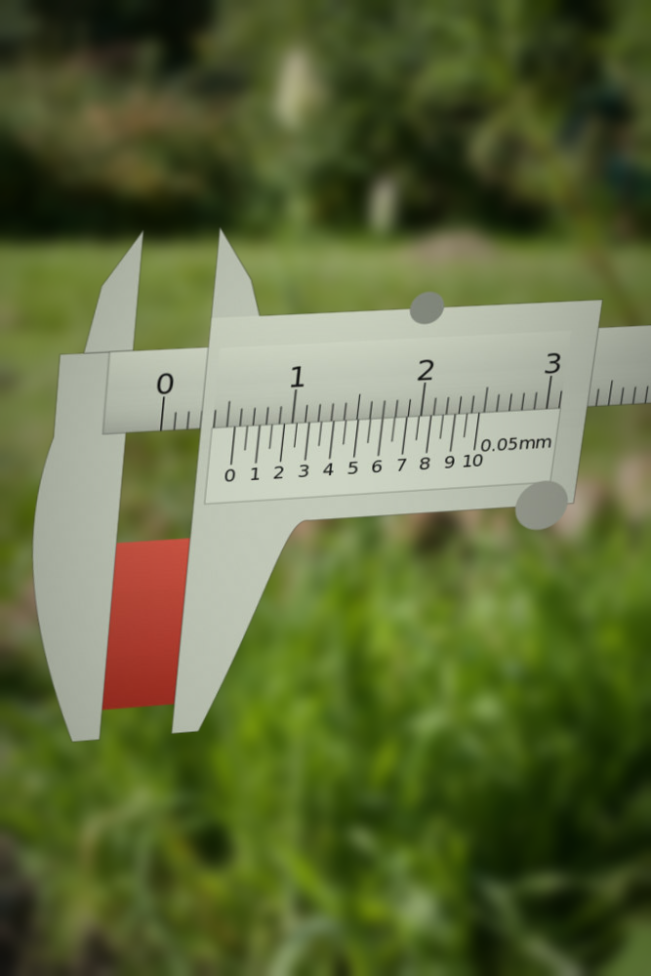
5.6; mm
